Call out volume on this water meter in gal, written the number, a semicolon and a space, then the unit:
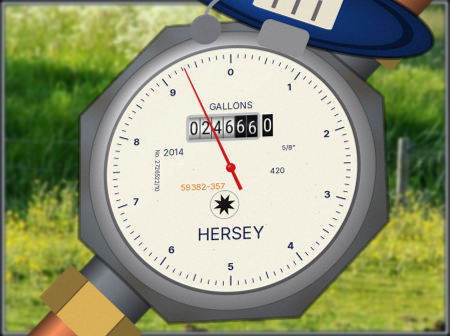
246659.3; gal
